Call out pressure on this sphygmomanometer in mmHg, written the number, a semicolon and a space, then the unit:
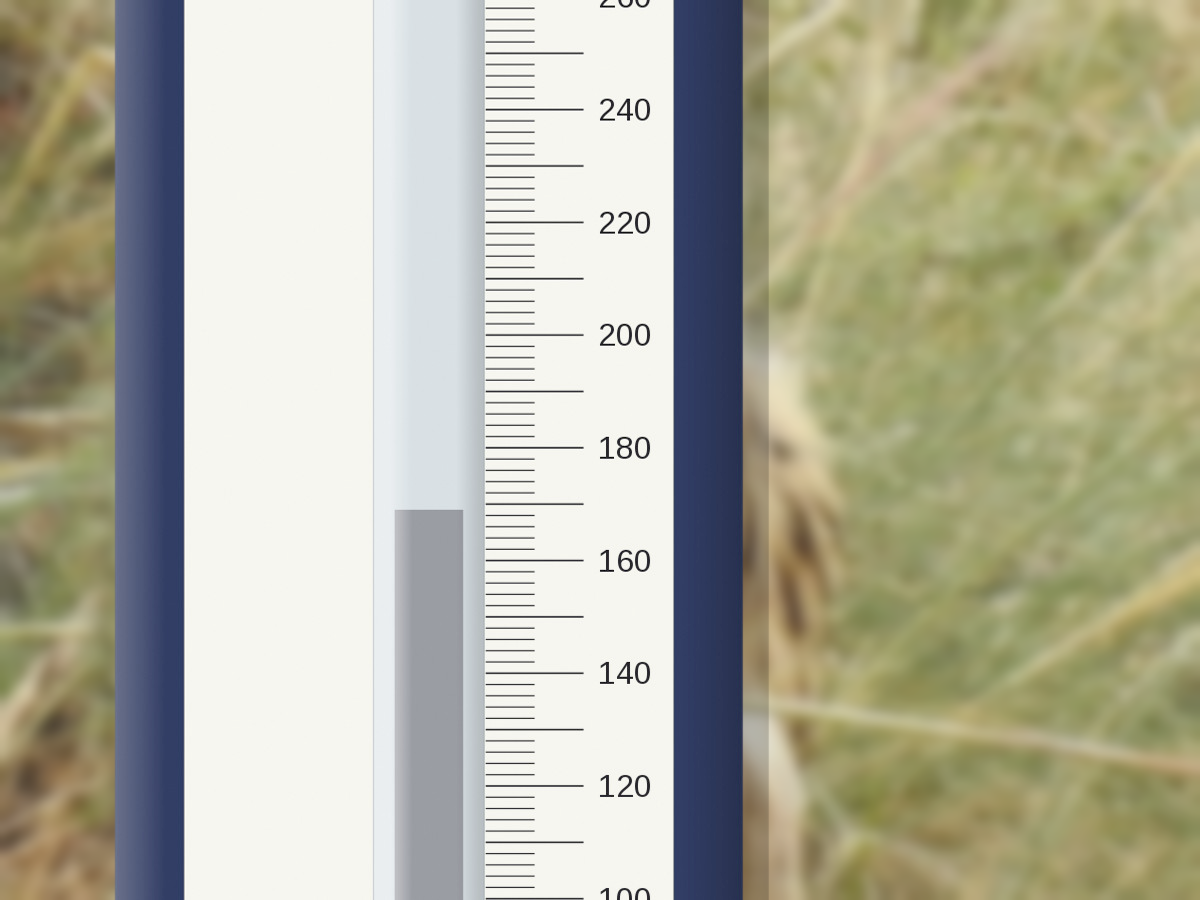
169; mmHg
